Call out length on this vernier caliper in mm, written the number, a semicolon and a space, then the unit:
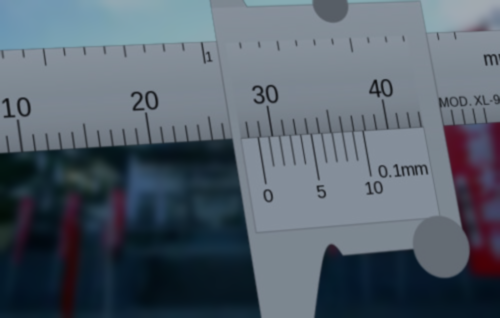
28.8; mm
